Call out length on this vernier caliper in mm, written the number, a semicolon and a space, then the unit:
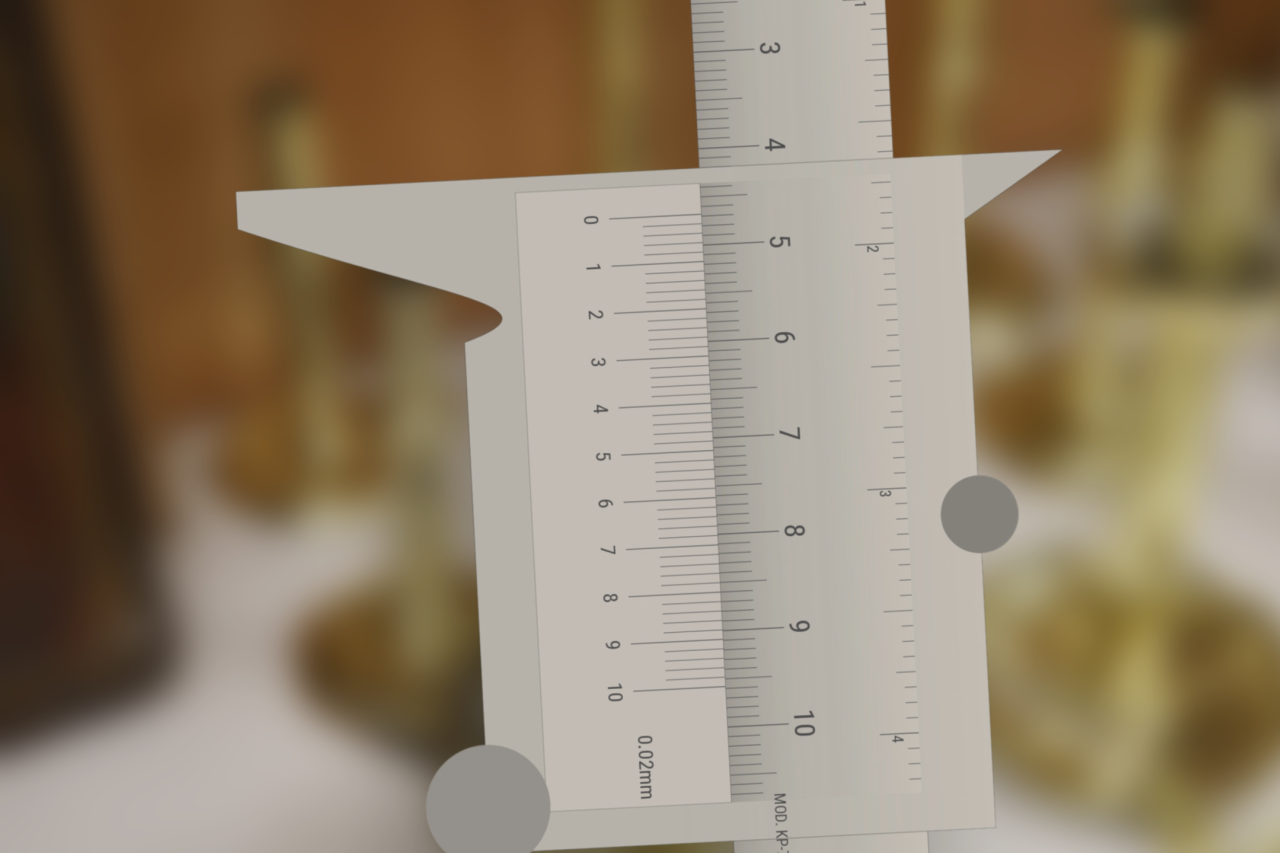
46.8; mm
